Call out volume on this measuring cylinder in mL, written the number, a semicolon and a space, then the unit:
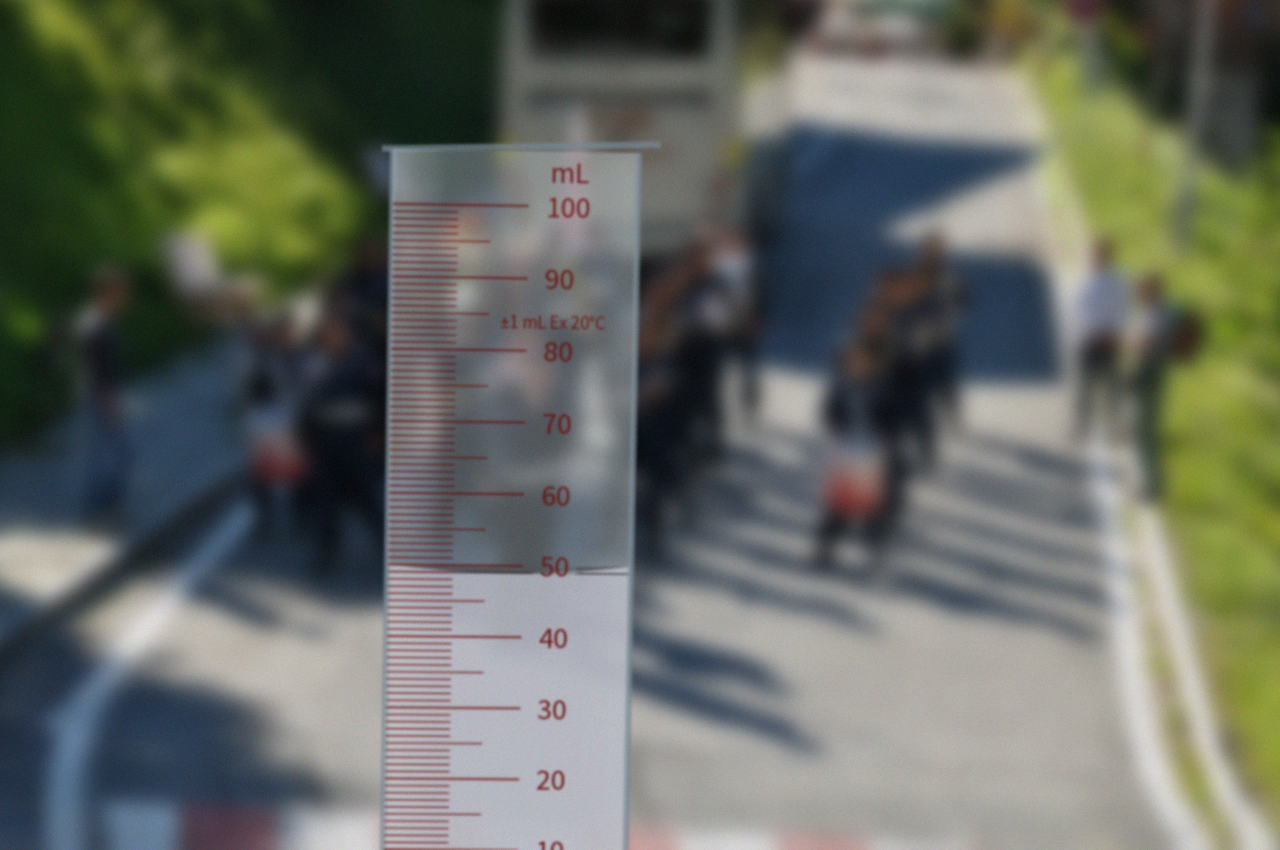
49; mL
